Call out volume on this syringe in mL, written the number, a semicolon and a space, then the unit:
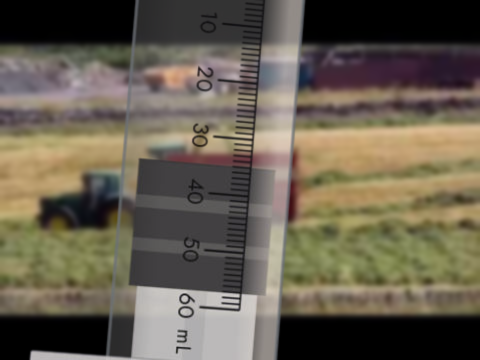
35; mL
